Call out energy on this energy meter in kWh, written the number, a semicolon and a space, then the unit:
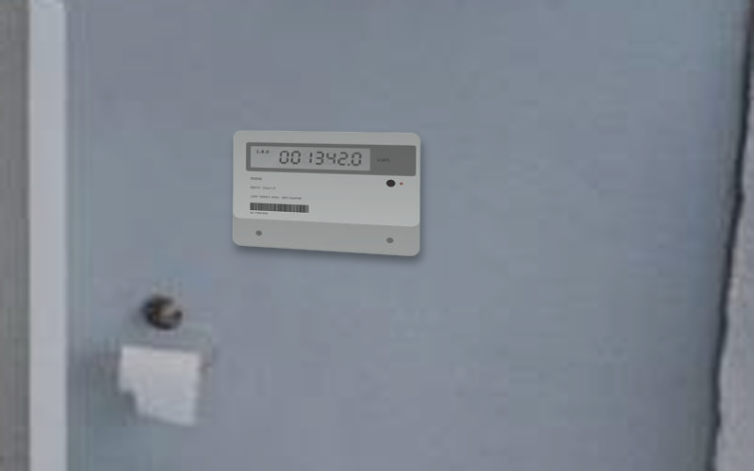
1342.0; kWh
